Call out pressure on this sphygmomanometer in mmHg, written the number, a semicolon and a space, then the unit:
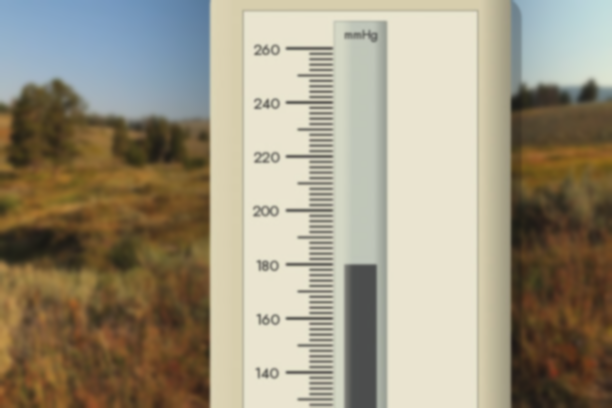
180; mmHg
